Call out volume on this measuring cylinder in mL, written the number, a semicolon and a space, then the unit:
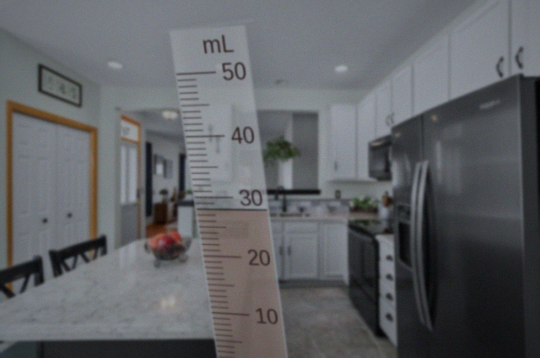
28; mL
